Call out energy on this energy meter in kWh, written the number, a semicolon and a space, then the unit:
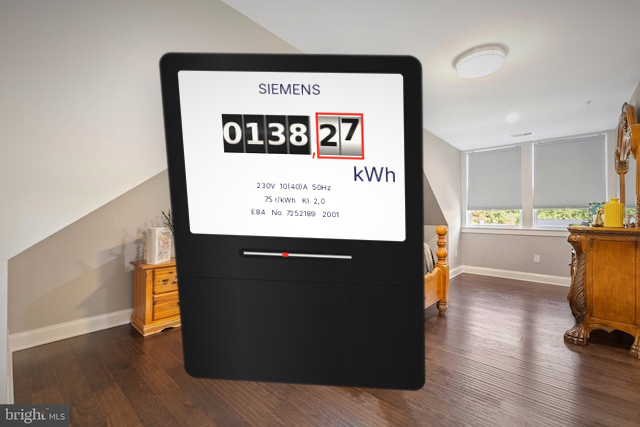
138.27; kWh
